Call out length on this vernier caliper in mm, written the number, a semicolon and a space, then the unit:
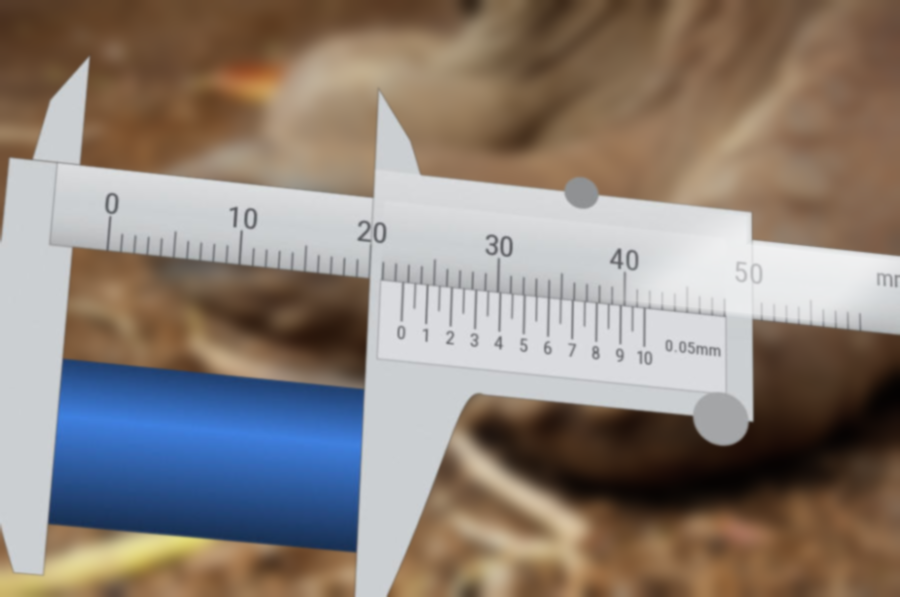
22.6; mm
